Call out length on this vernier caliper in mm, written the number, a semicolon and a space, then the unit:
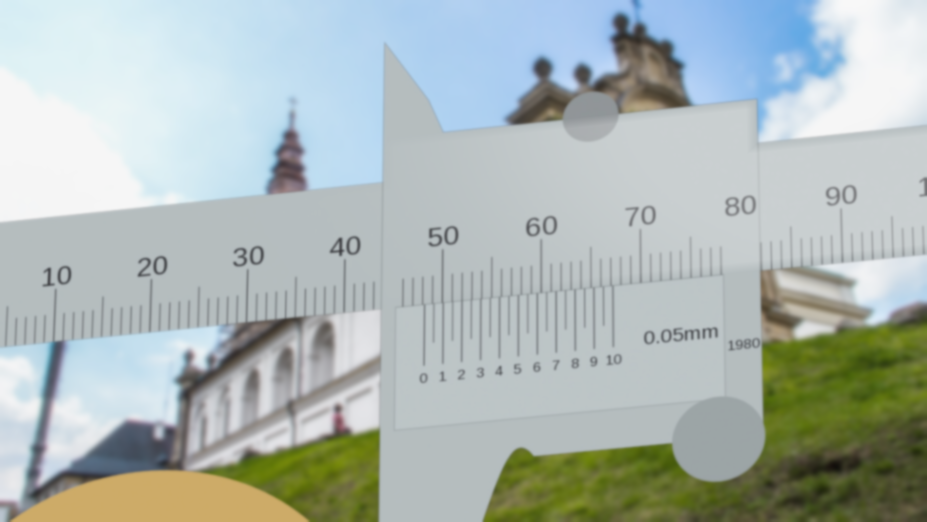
48.2; mm
